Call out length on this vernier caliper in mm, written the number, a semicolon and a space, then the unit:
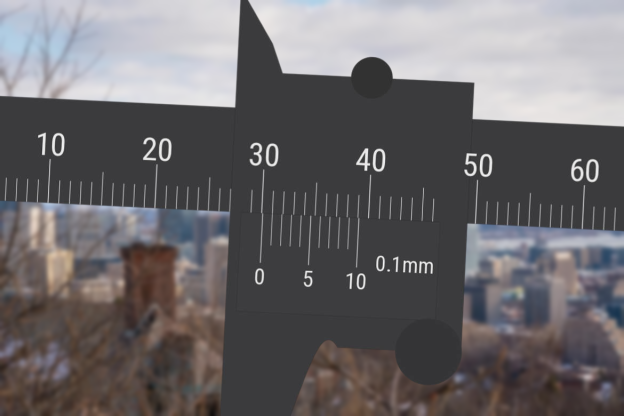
30.1; mm
